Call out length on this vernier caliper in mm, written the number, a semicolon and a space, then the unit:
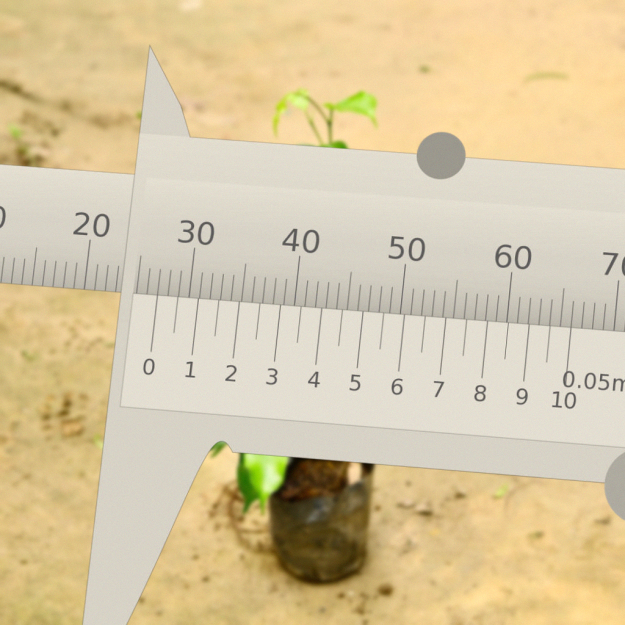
27.0; mm
